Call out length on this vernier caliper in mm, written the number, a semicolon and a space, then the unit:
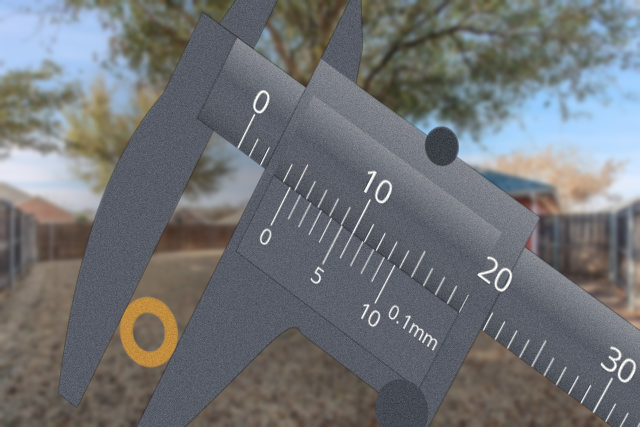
4.6; mm
